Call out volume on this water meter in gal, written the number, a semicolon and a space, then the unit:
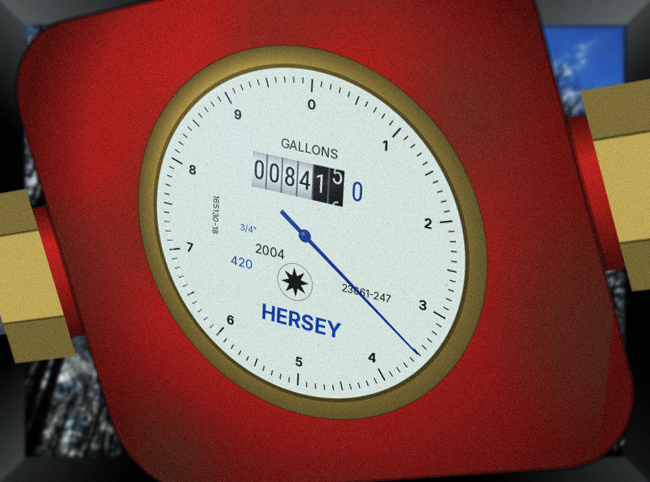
84153.5; gal
